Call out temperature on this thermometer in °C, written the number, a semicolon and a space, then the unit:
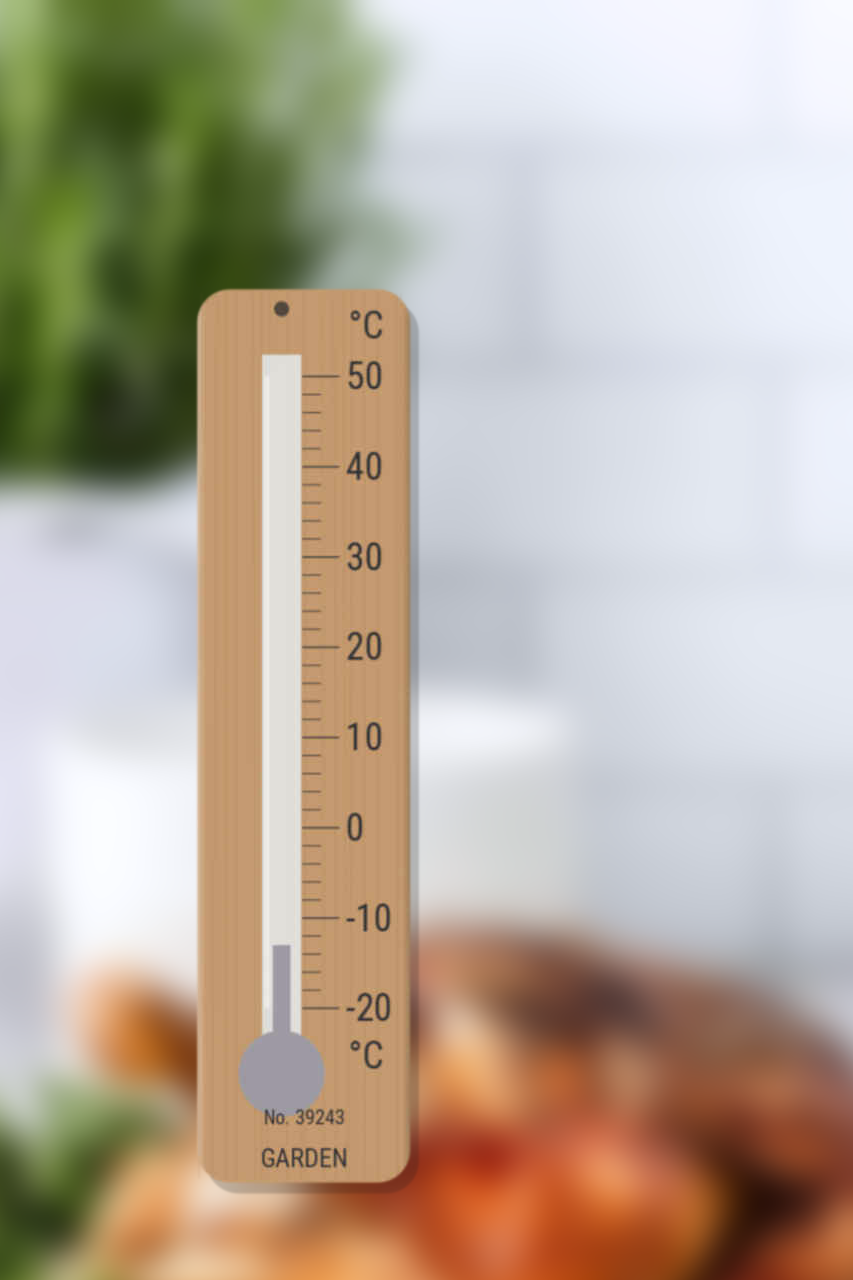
-13; °C
